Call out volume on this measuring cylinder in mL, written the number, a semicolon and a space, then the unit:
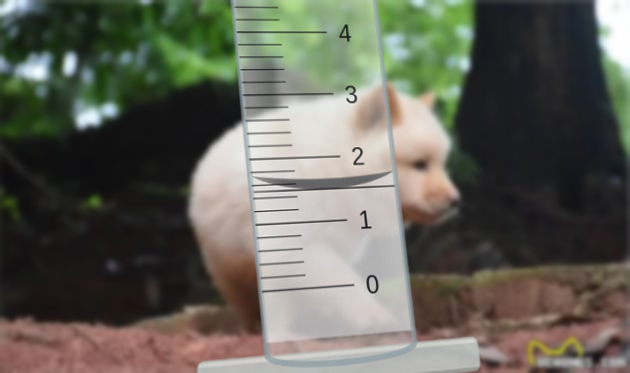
1.5; mL
